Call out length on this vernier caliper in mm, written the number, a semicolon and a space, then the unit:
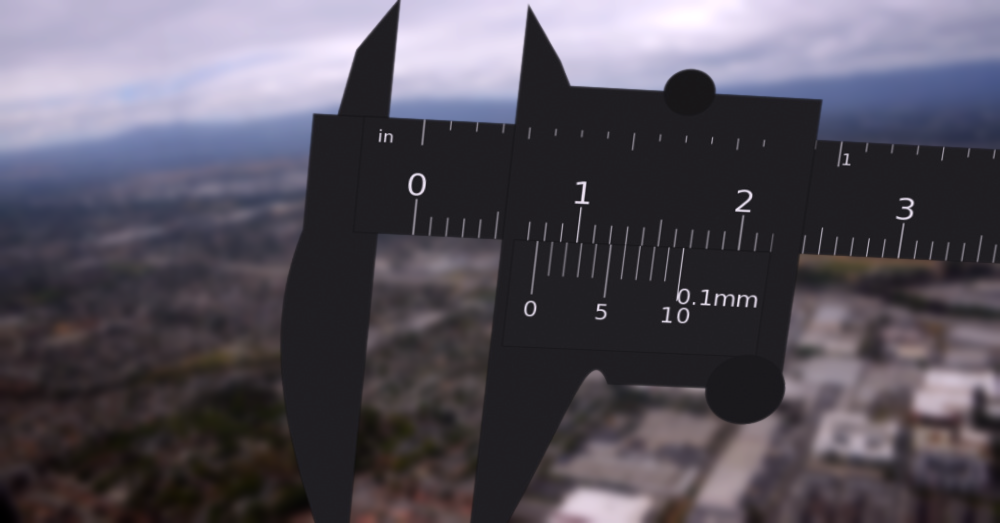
7.6; mm
